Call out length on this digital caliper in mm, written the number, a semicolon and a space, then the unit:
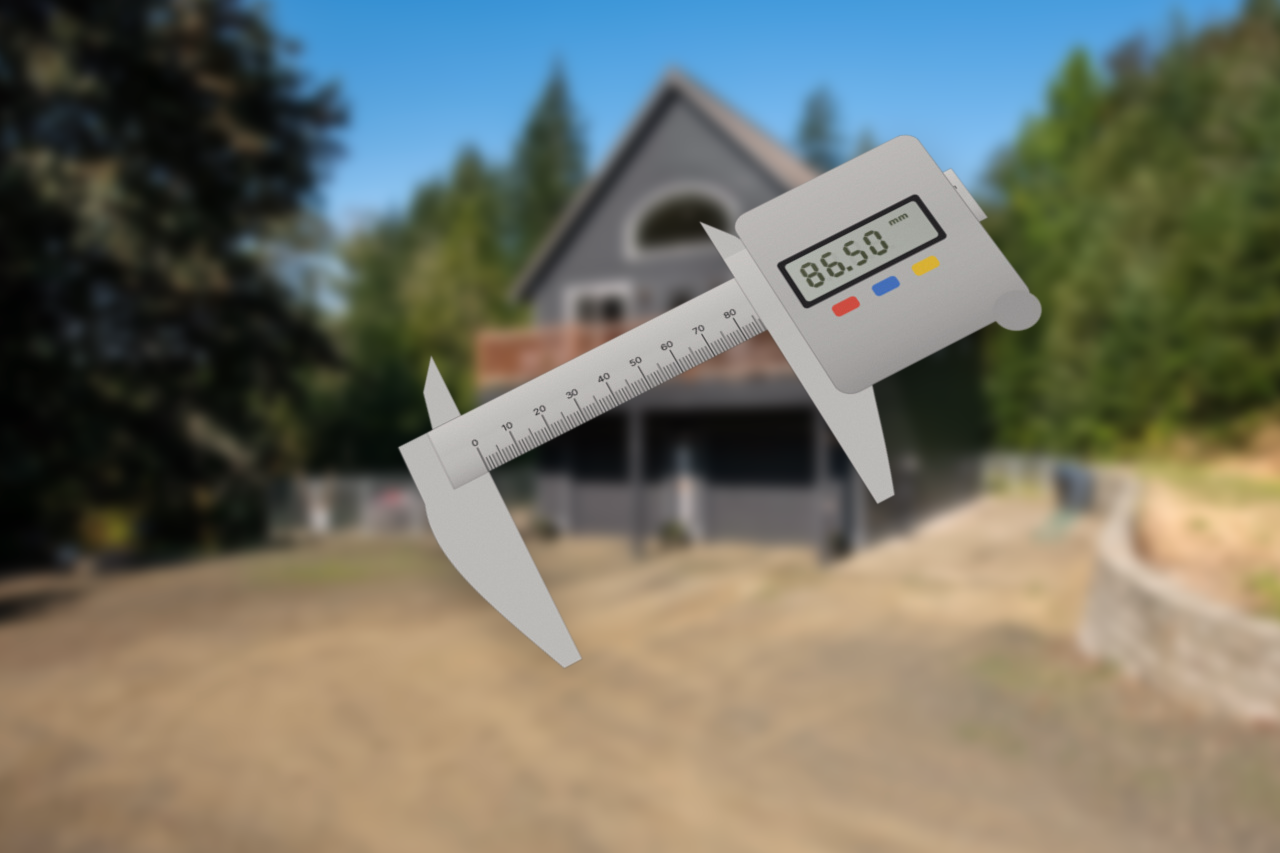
86.50; mm
